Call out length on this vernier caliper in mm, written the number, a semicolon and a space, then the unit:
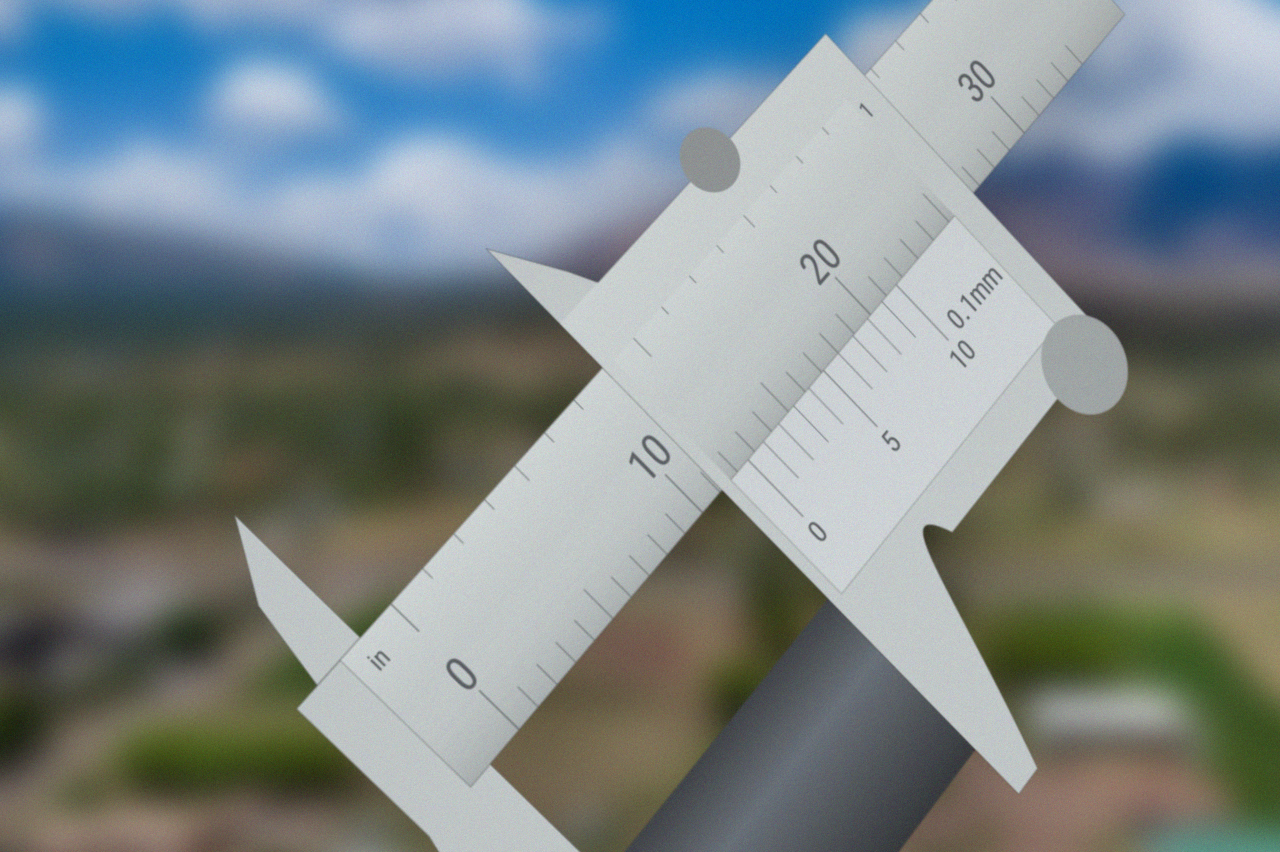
12.6; mm
